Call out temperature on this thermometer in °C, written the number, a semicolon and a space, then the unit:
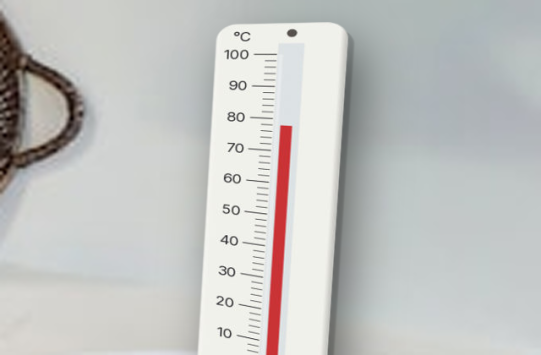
78; °C
